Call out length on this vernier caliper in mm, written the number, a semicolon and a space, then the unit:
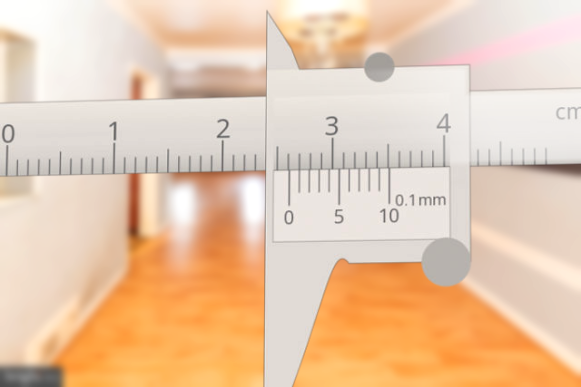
26.1; mm
